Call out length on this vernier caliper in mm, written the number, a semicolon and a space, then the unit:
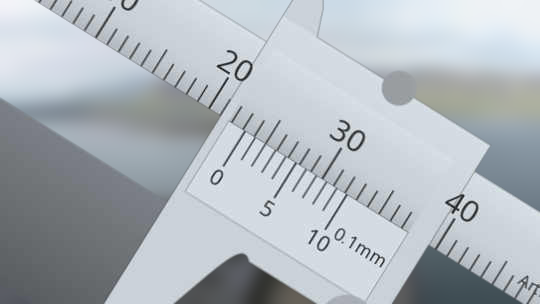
23.2; mm
